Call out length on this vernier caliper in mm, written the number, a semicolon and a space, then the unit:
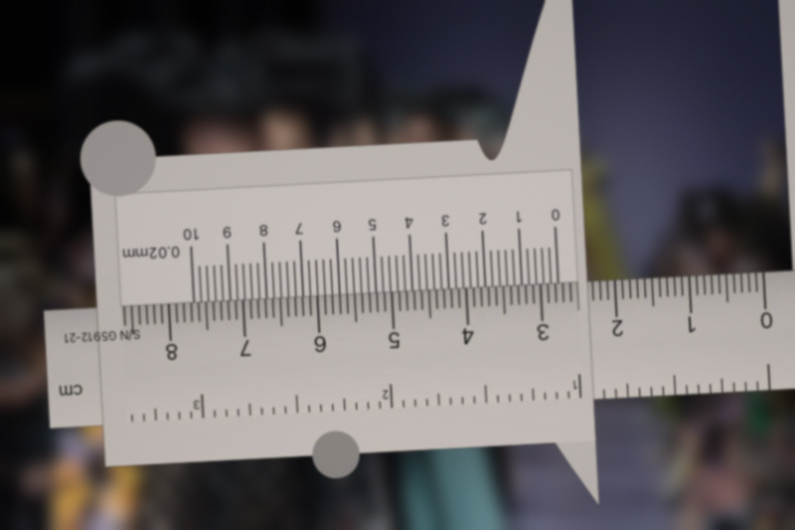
27.6; mm
